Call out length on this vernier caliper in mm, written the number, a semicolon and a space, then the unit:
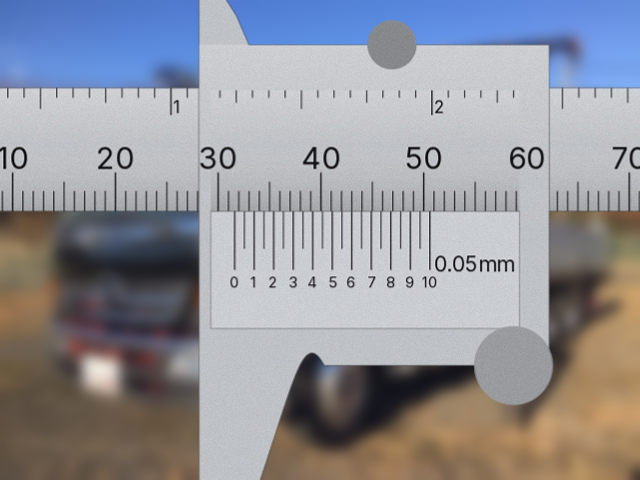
31.6; mm
